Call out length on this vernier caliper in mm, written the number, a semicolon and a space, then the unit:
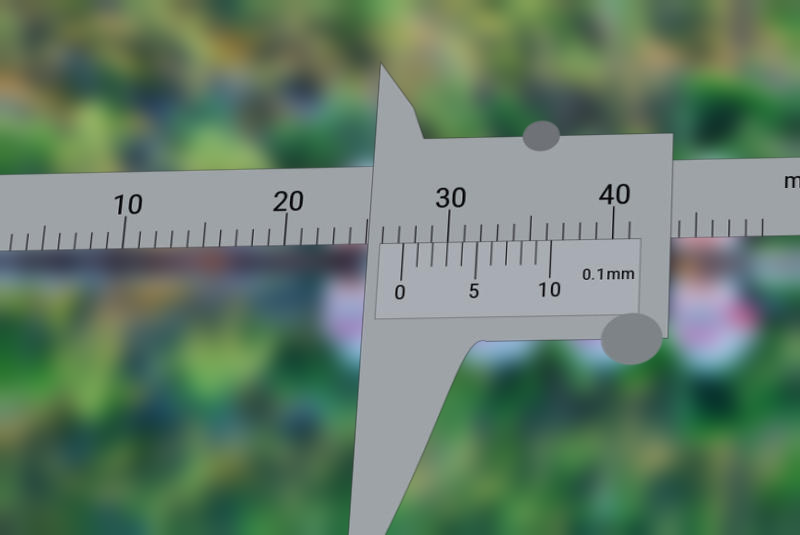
27.3; mm
